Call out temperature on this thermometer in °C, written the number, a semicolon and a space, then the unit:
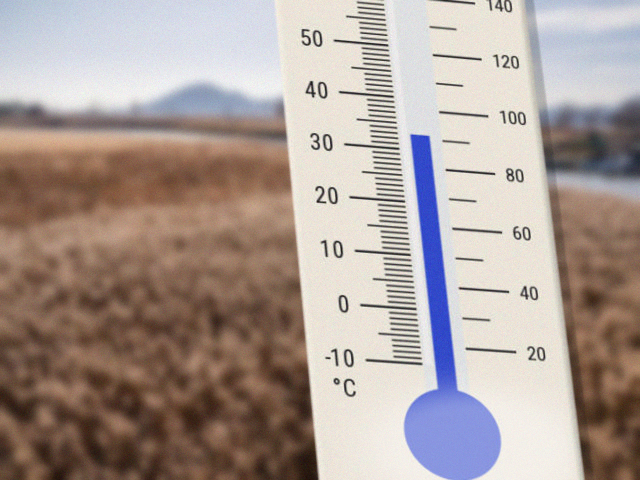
33; °C
